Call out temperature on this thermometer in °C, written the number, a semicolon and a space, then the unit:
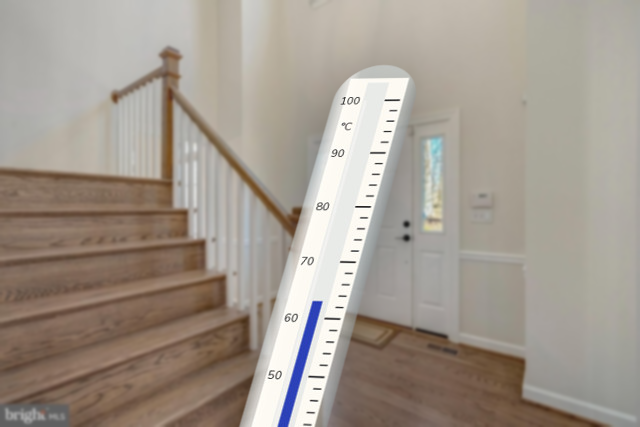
63; °C
